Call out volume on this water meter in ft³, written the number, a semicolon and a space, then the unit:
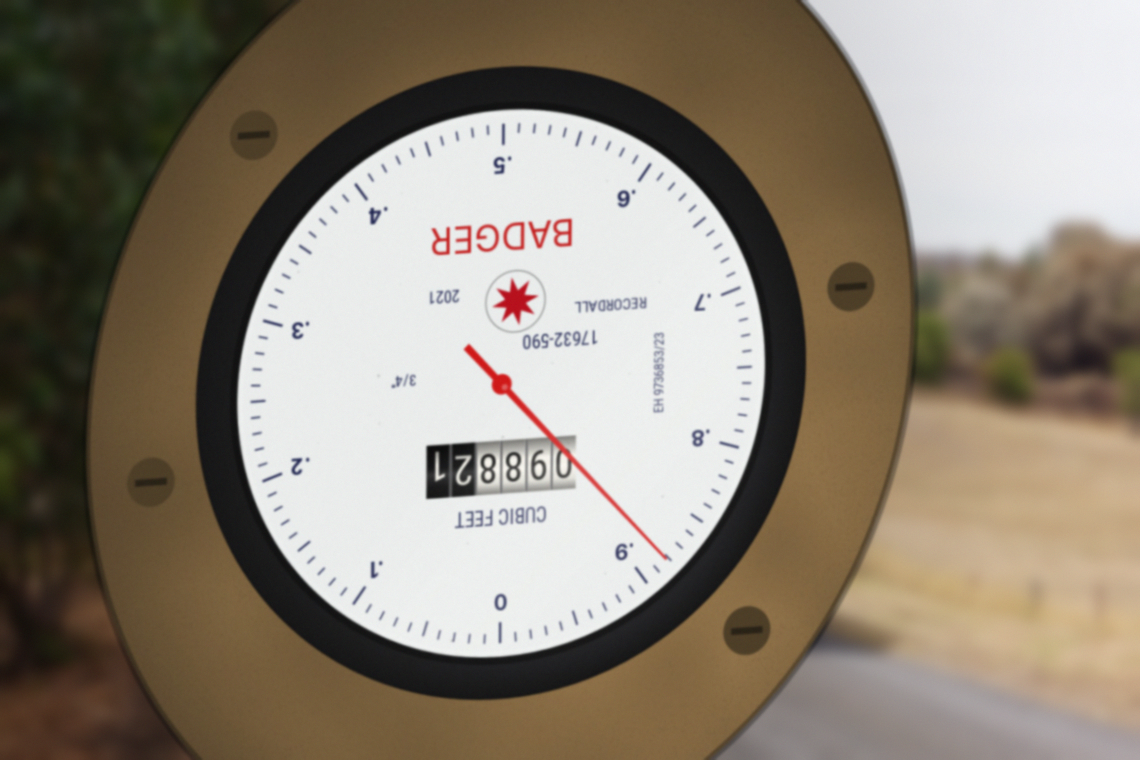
98820.88; ft³
